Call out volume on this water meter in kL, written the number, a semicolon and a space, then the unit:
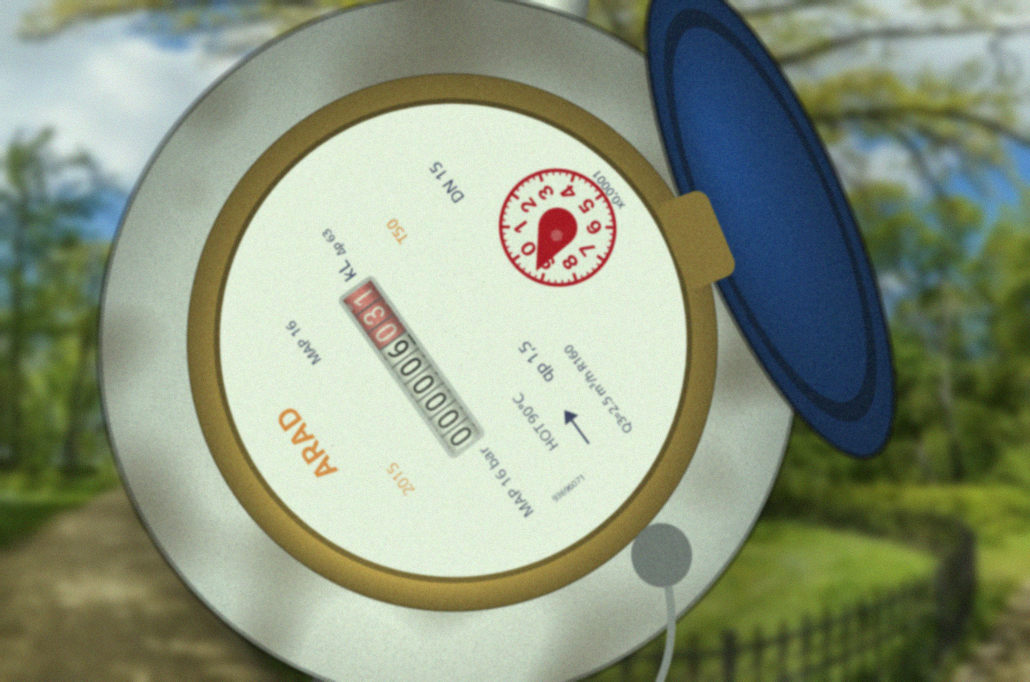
6.0309; kL
